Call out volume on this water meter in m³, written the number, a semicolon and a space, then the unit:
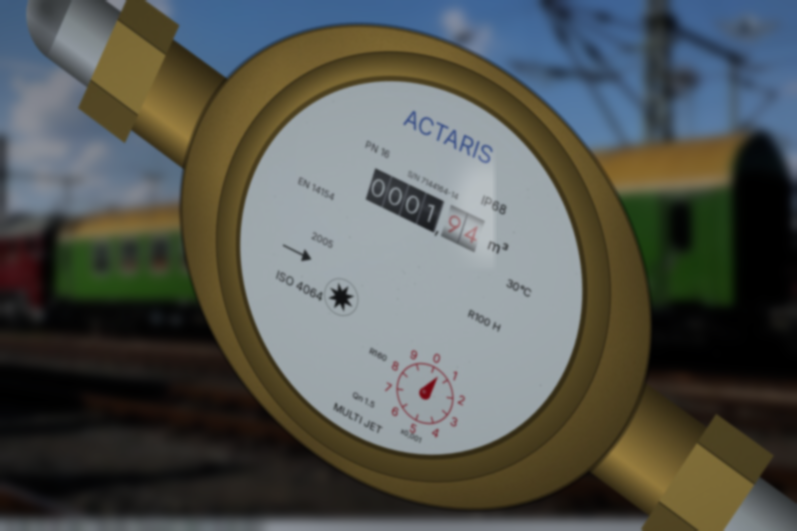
1.940; m³
